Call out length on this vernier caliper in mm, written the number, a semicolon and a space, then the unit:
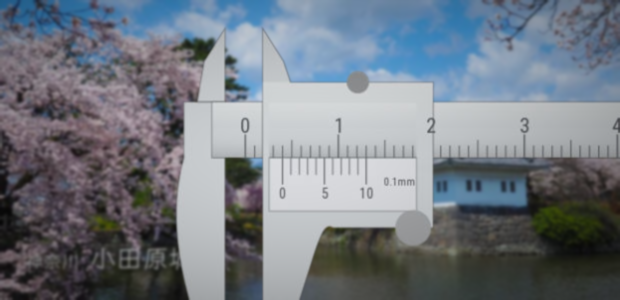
4.0; mm
